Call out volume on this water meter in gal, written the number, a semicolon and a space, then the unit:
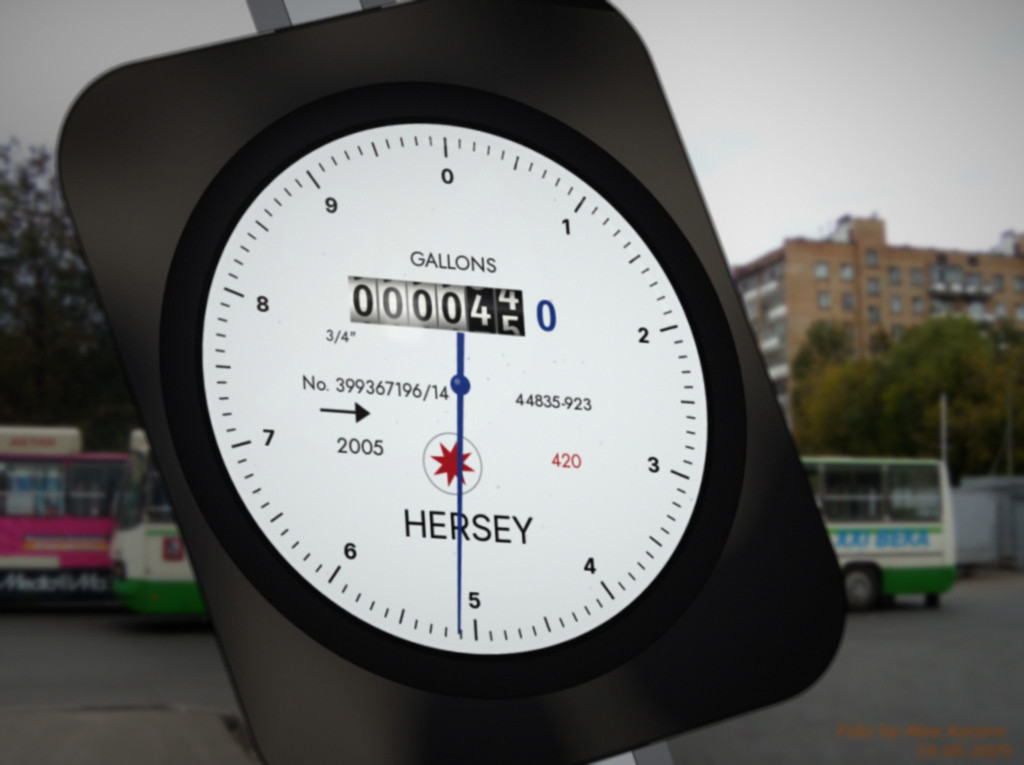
445.1; gal
